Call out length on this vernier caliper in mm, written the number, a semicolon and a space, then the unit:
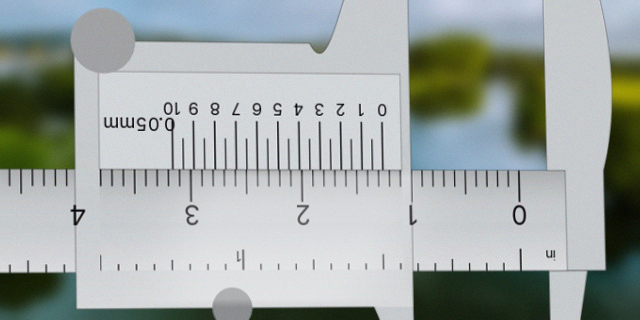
12.6; mm
